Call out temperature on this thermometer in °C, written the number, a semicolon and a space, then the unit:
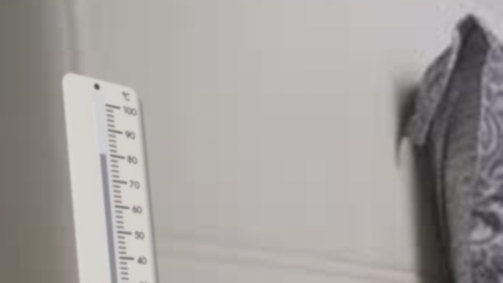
80; °C
